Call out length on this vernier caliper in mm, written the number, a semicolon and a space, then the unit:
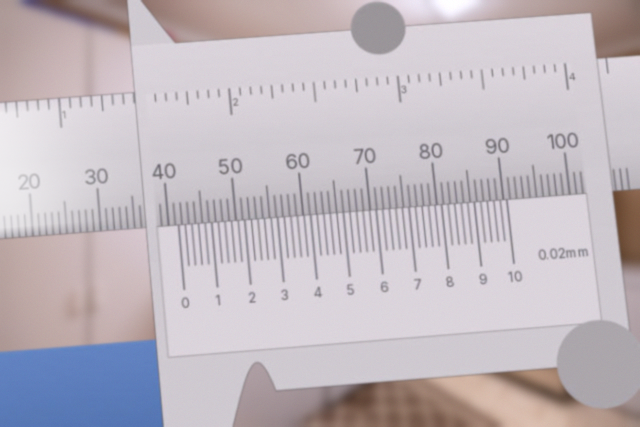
41.5; mm
